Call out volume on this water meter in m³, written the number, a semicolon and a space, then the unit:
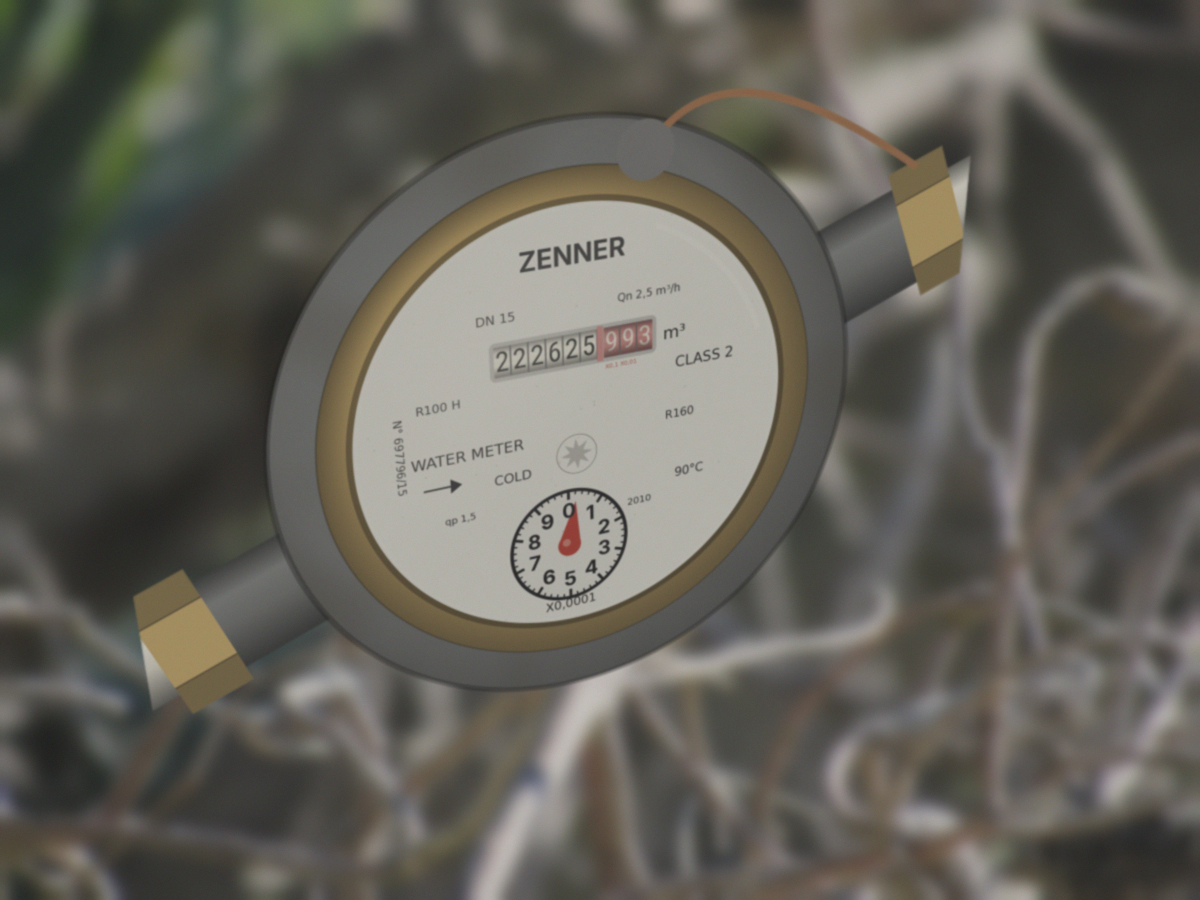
222625.9930; m³
